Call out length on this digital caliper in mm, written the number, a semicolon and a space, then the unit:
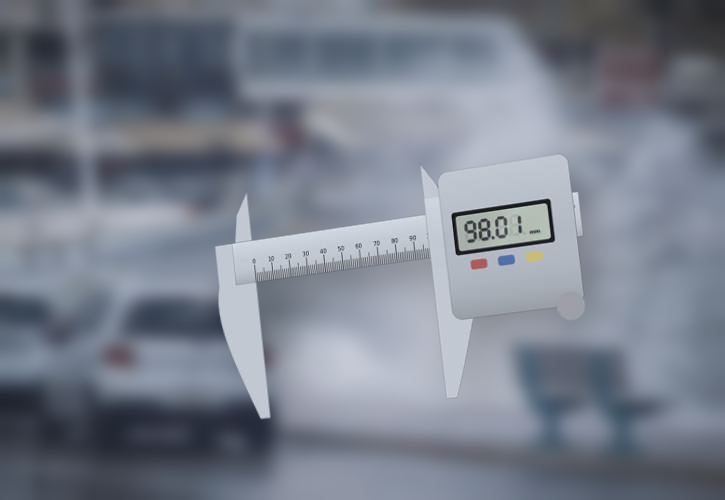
98.01; mm
